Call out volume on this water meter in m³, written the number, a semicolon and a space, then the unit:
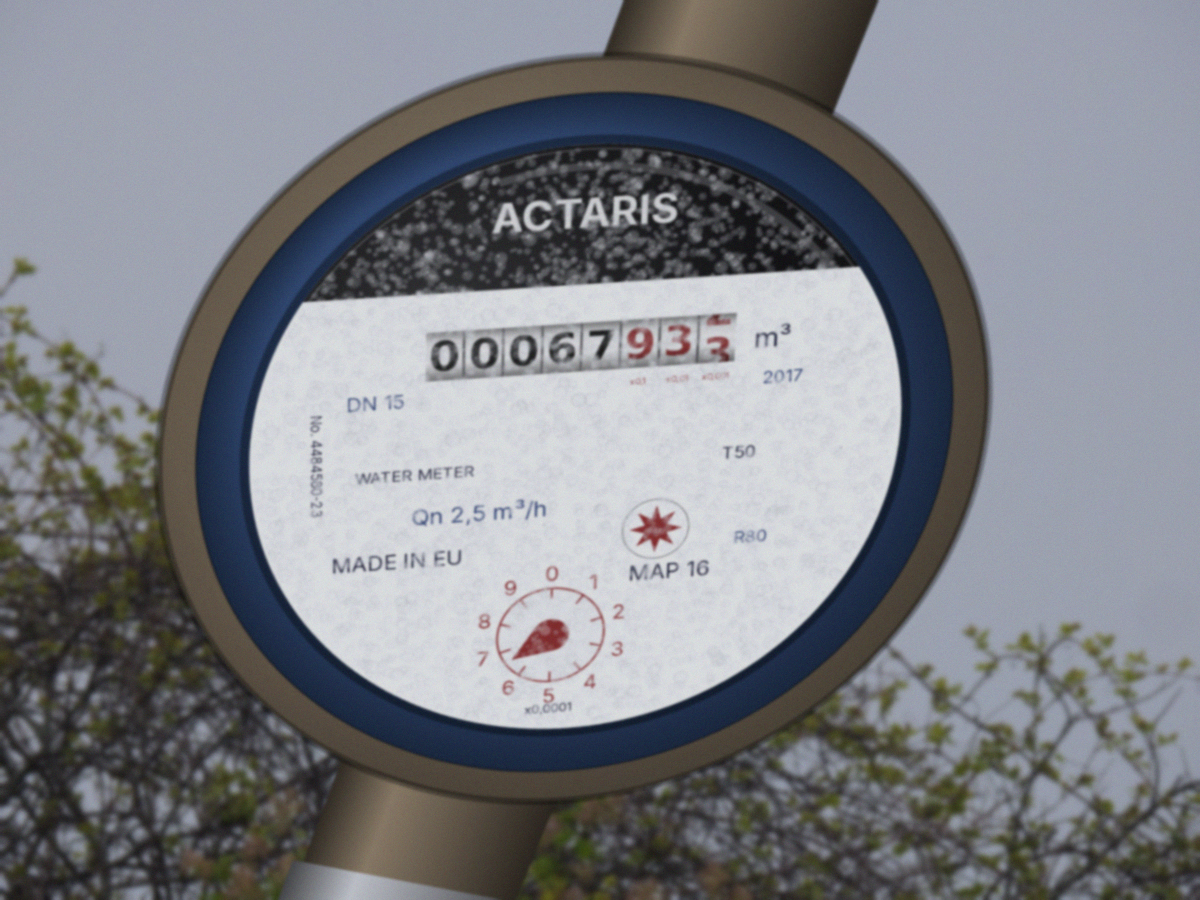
67.9326; m³
